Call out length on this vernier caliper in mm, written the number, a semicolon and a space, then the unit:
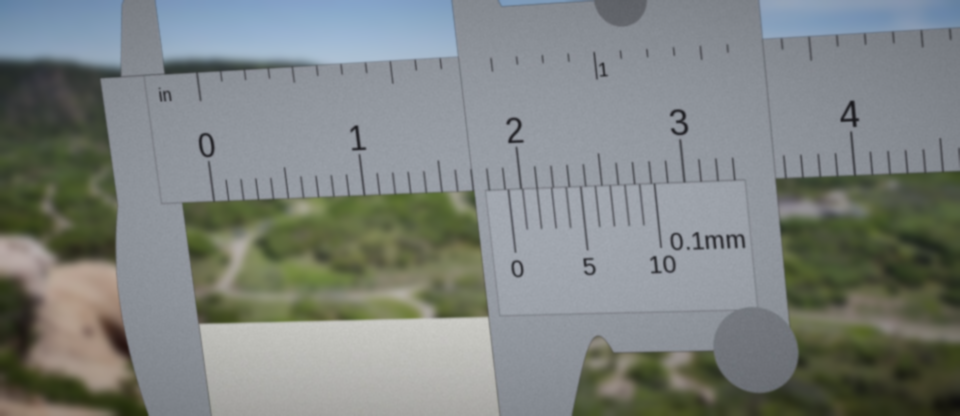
19.2; mm
